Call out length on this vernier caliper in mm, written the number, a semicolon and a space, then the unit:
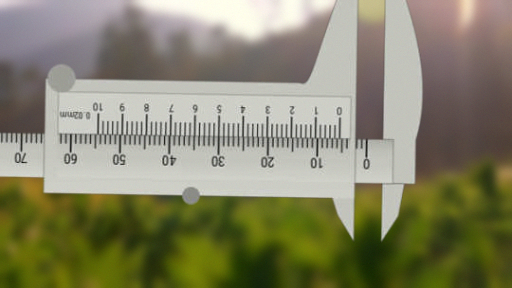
5.5; mm
